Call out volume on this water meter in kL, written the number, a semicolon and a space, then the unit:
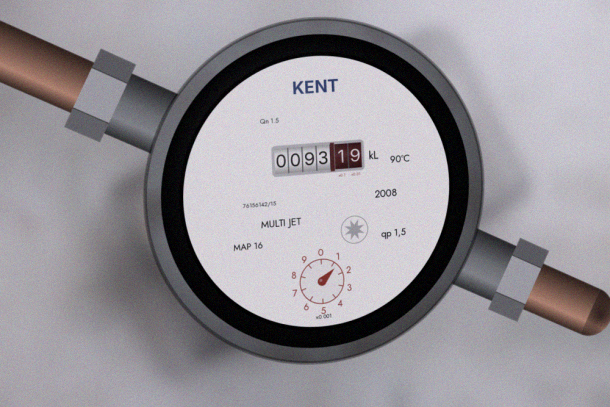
93.191; kL
